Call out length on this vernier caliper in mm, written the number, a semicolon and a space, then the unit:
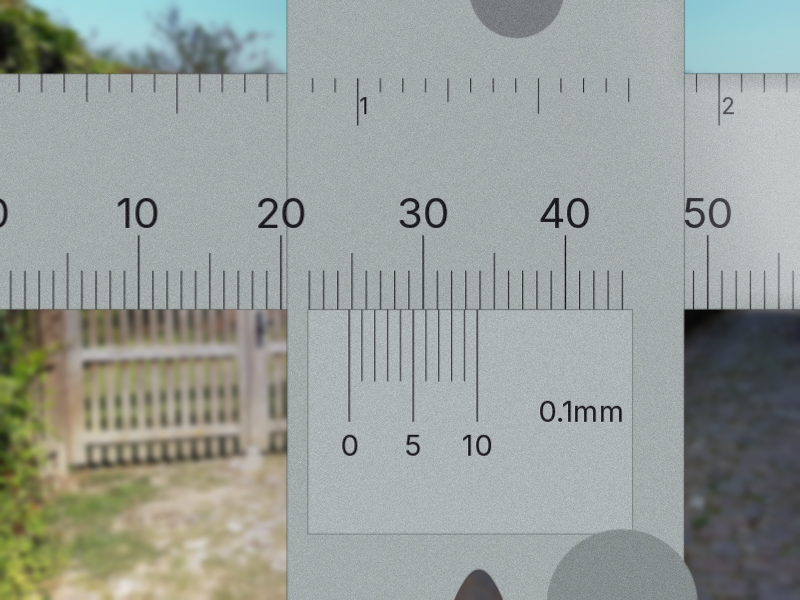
24.8; mm
